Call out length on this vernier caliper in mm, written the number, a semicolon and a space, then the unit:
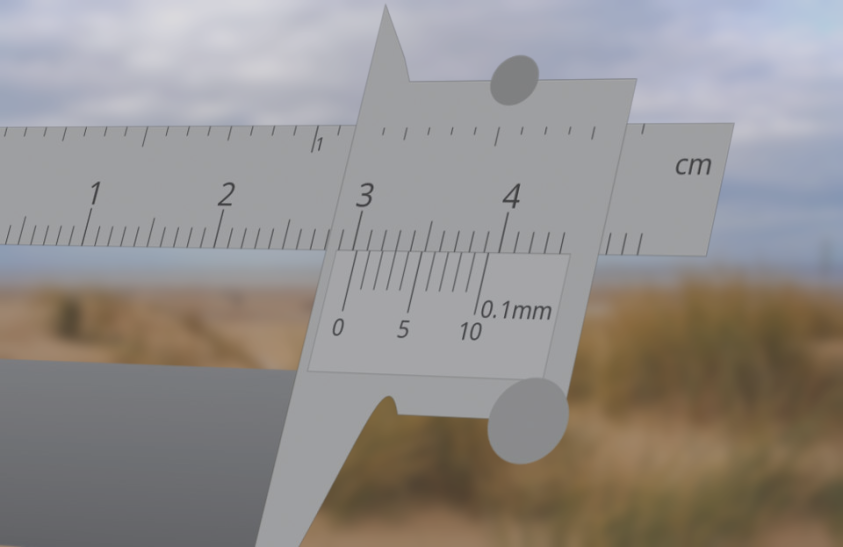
30.3; mm
